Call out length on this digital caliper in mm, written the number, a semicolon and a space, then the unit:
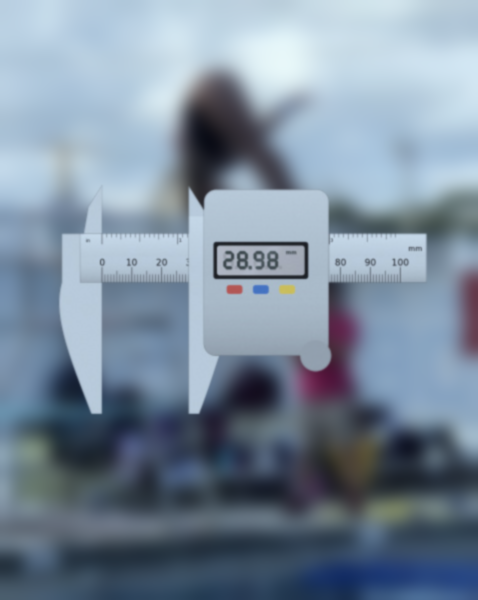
28.98; mm
